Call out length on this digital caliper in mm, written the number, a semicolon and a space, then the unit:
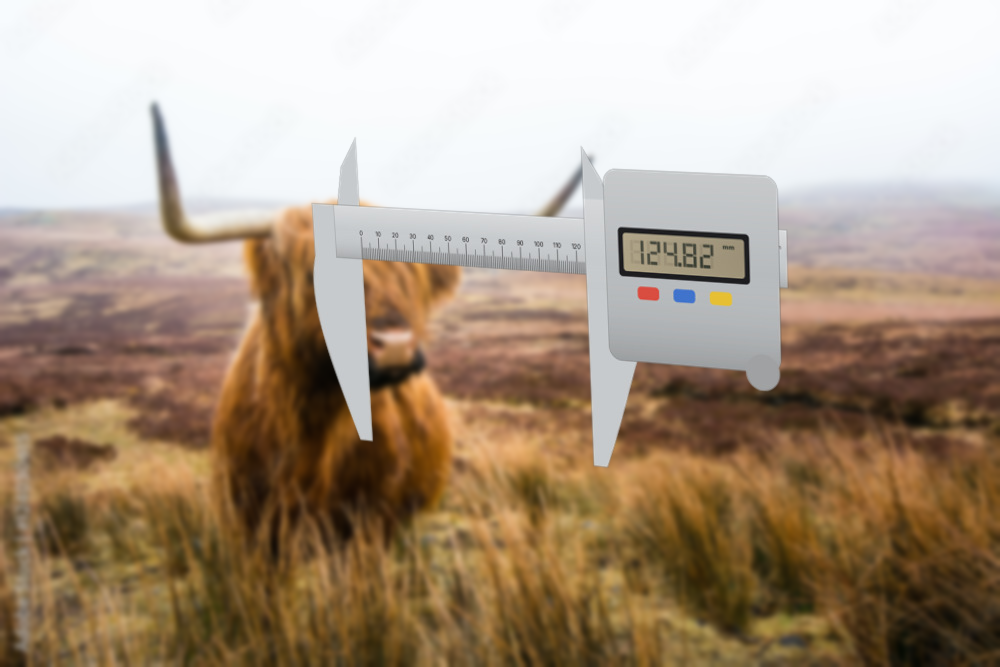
124.82; mm
